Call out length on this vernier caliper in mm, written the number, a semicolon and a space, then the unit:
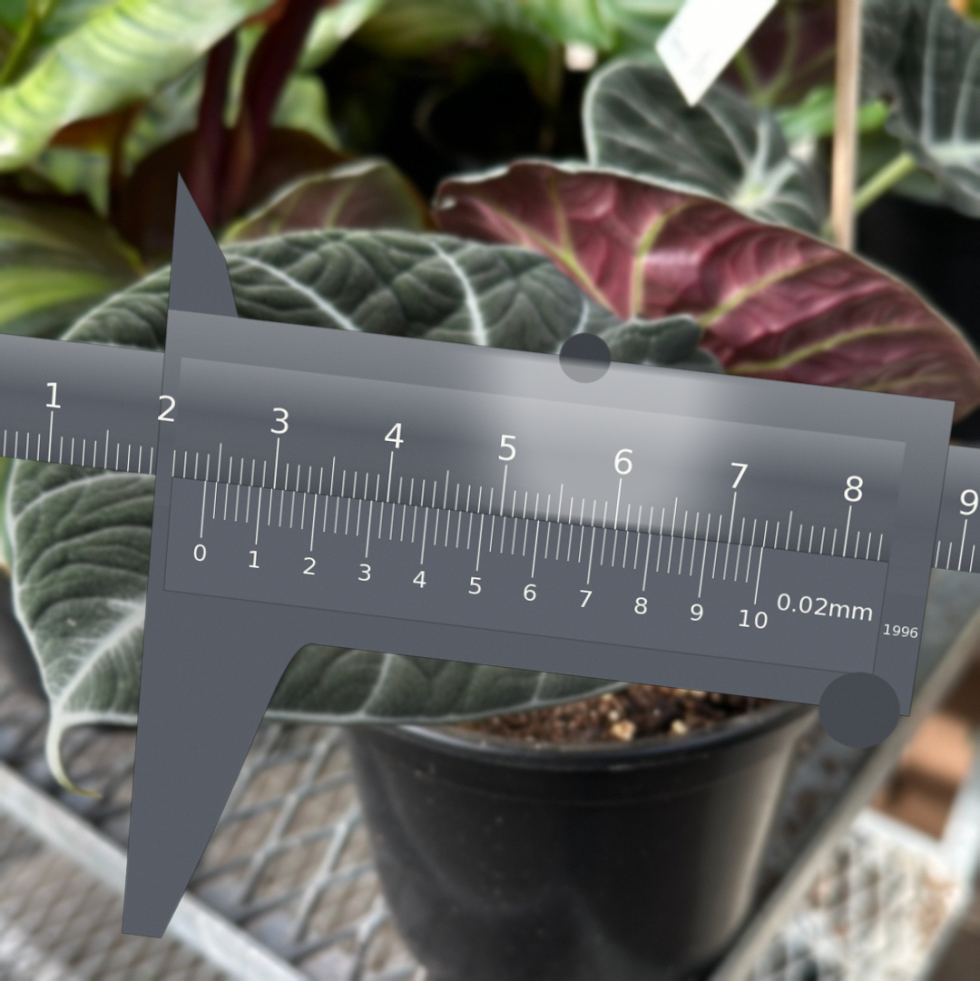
23.9; mm
